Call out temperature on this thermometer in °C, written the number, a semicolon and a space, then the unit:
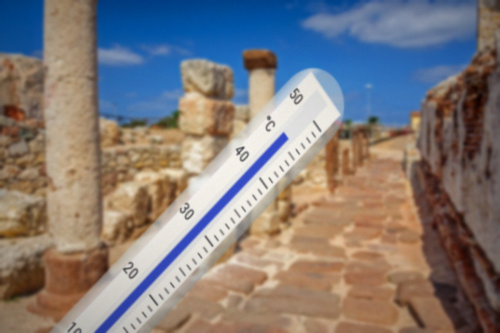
46; °C
